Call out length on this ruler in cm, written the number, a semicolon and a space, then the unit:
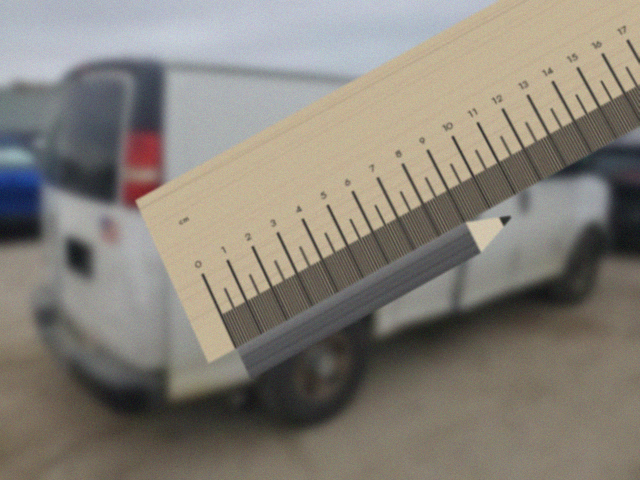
10.5; cm
